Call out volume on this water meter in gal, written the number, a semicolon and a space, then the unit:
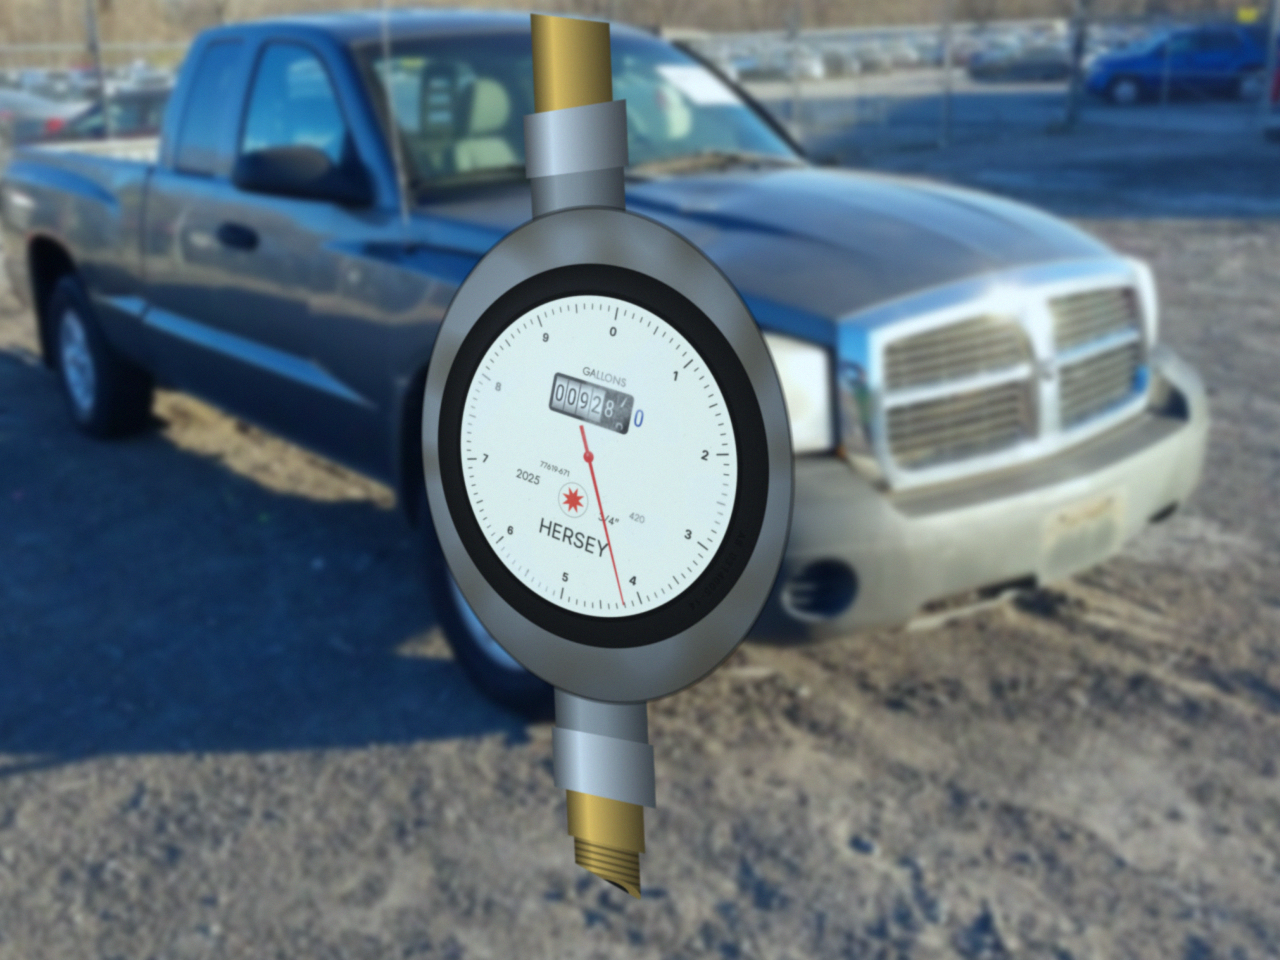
92874.2; gal
